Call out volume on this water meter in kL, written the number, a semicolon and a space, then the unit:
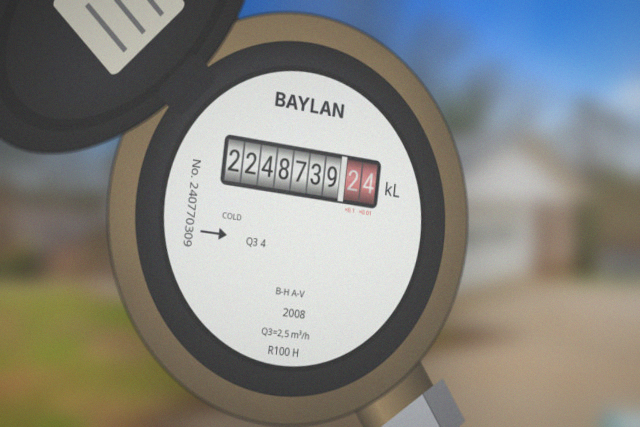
2248739.24; kL
